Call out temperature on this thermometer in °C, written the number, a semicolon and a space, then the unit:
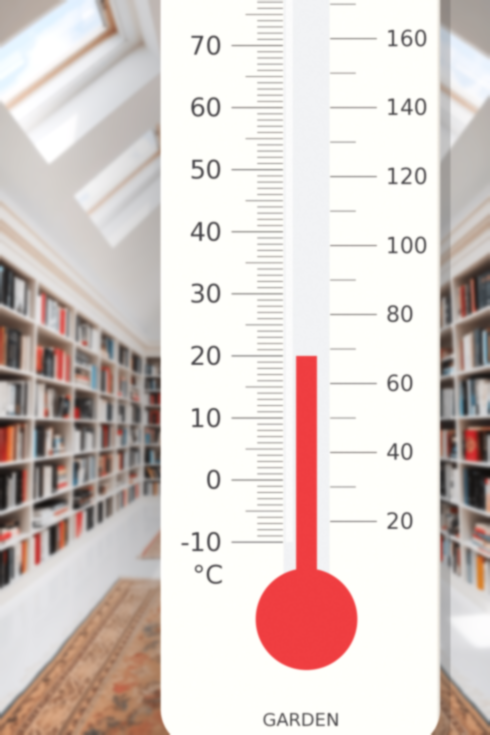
20; °C
